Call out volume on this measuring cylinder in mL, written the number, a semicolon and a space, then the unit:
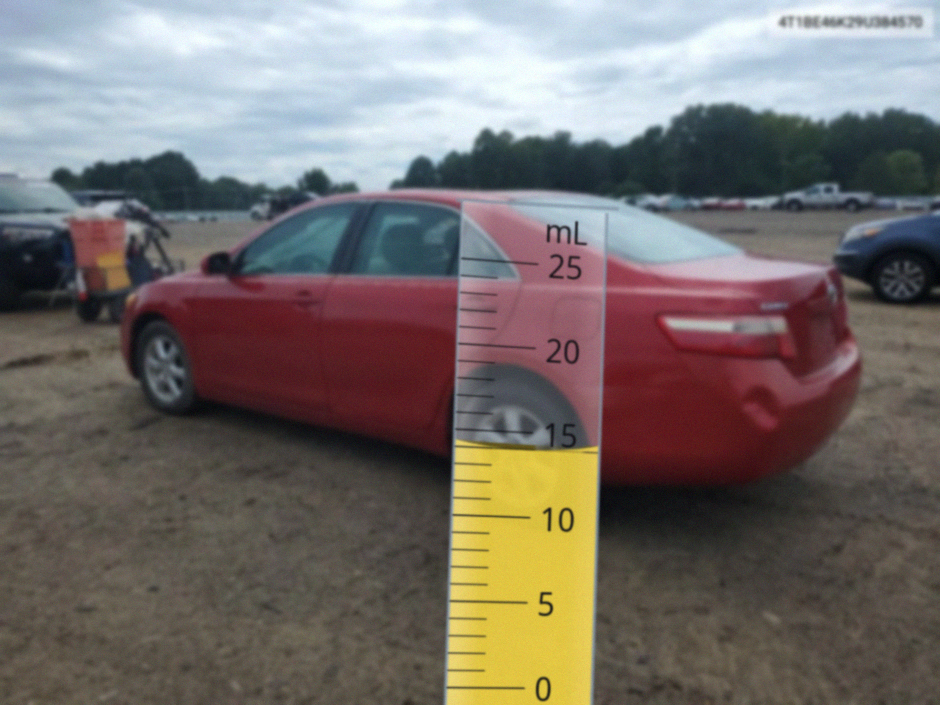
14; mL
